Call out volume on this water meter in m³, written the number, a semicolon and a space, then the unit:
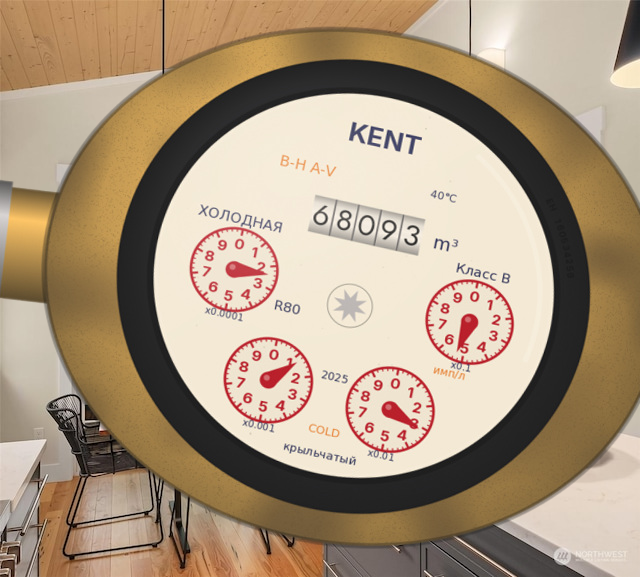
68093.5312; m³
